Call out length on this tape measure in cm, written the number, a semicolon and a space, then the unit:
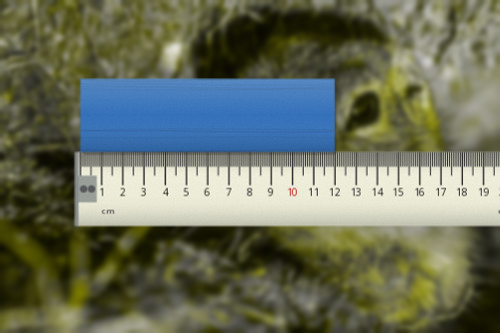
12; cm
